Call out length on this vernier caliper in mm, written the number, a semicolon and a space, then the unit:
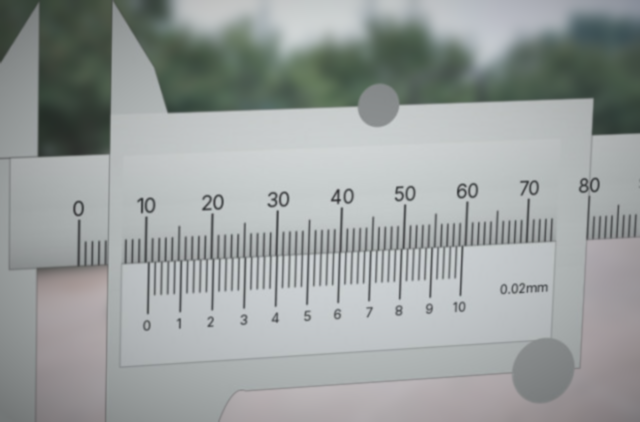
10.5; mm
